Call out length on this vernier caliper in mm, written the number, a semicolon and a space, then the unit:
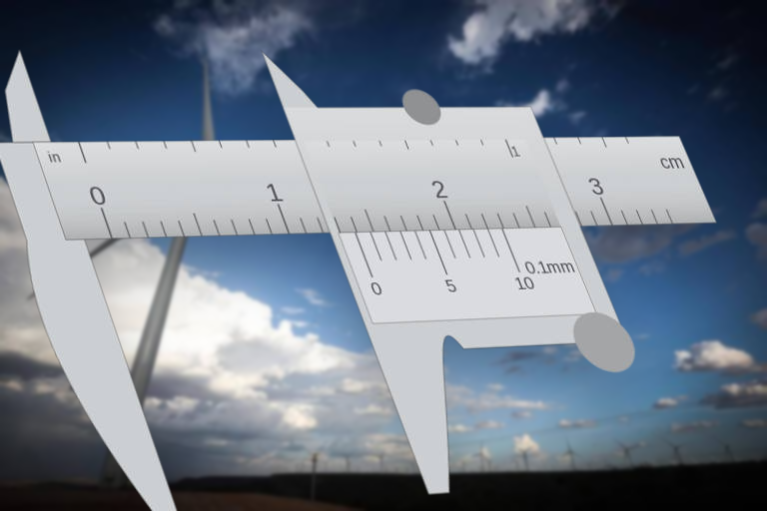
13.9; mm
